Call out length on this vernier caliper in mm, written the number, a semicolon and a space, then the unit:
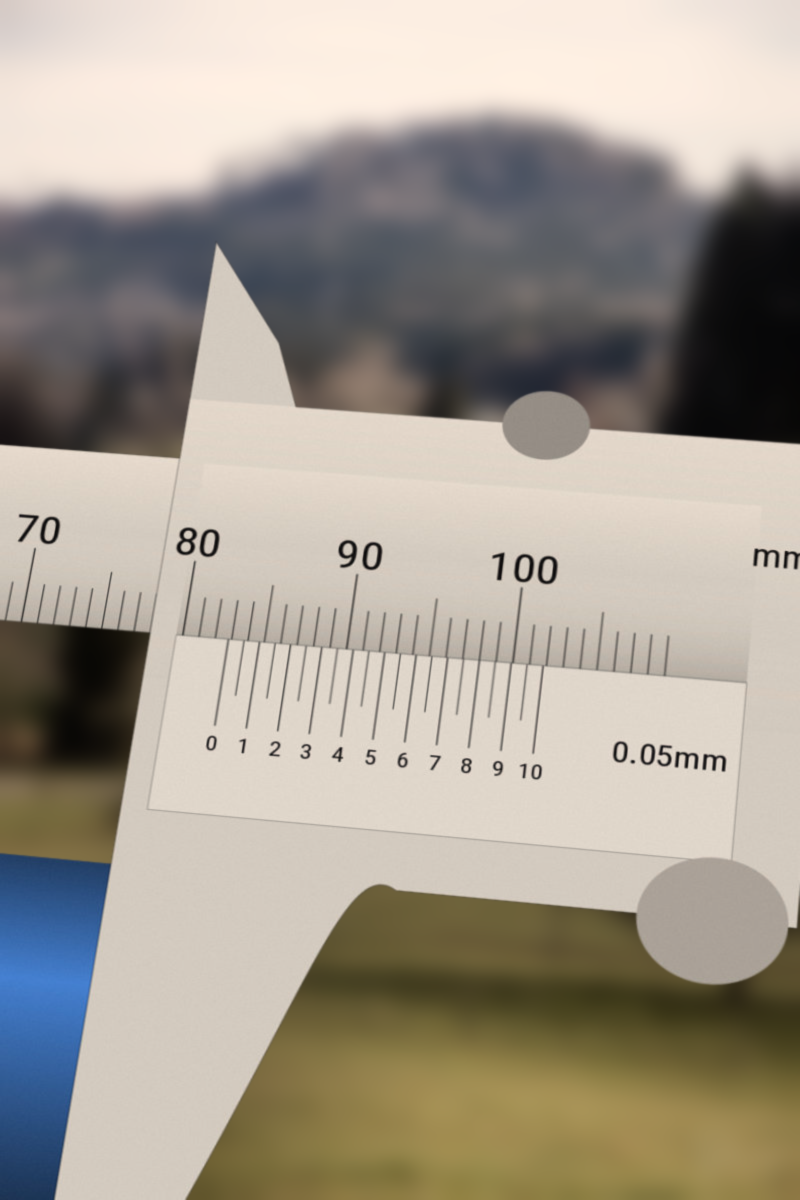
82.8; mm
